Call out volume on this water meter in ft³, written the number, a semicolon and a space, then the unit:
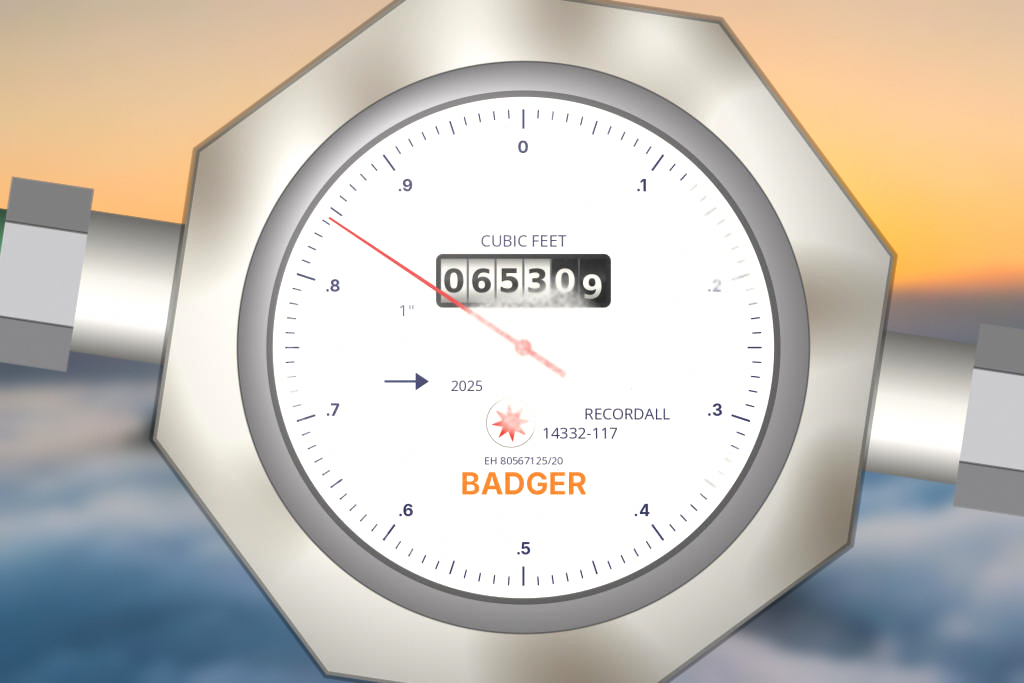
65308.84; ft³
